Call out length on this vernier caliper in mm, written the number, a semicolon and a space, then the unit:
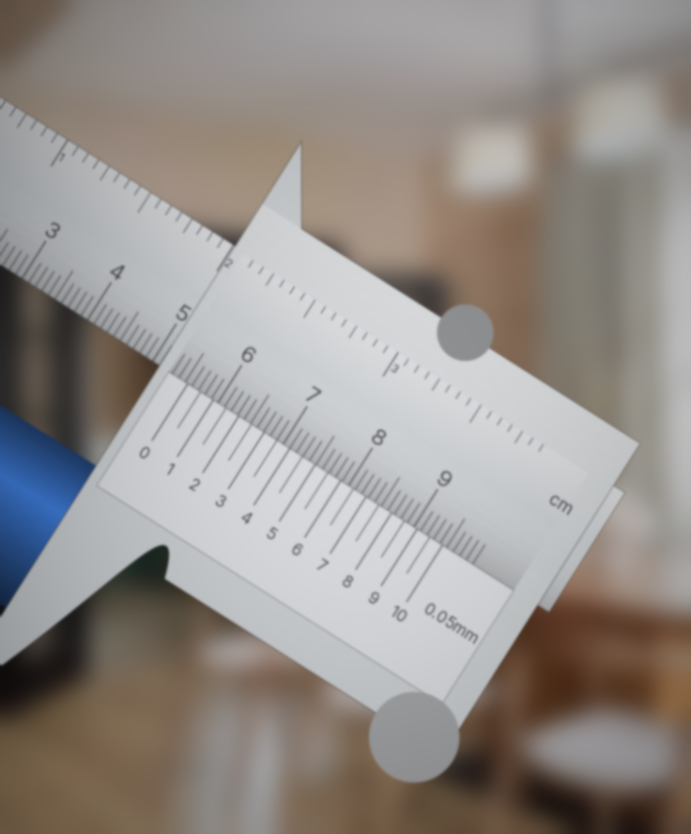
55.4; mm
